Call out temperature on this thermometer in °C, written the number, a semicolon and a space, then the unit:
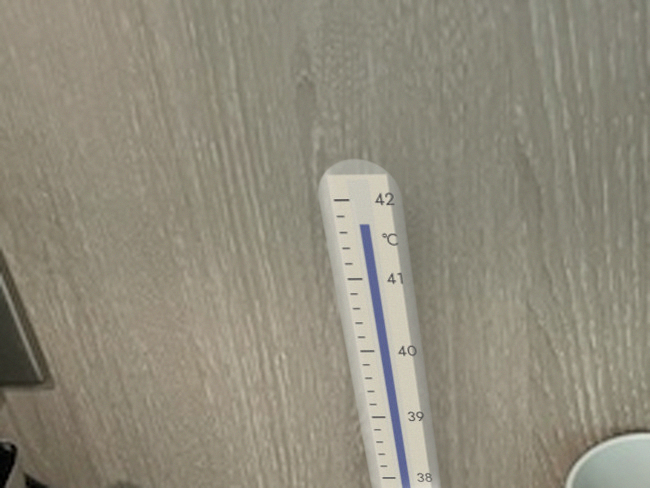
41.7; °C
